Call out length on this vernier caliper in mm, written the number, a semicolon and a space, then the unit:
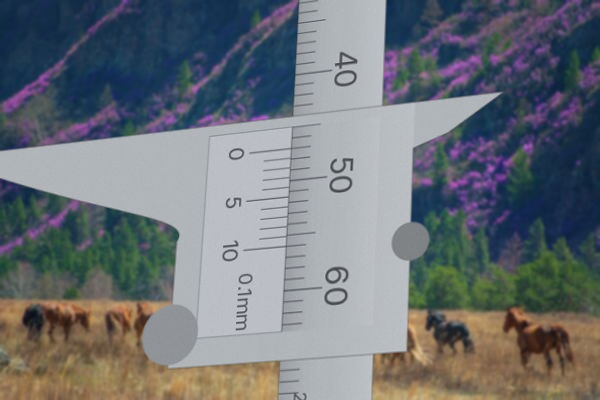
47.0; mm
